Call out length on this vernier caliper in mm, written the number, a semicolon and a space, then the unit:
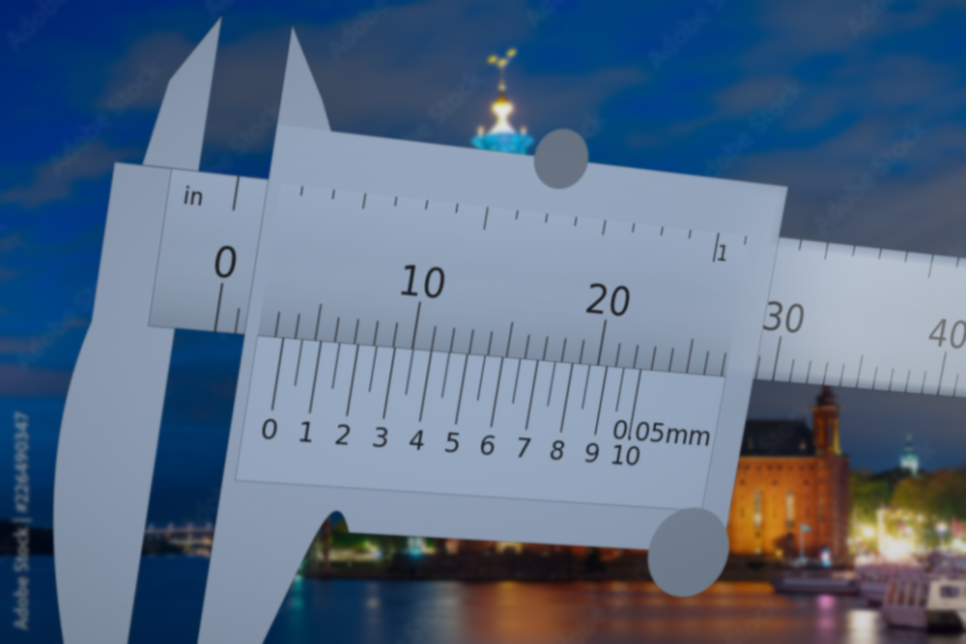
3.4; mm
